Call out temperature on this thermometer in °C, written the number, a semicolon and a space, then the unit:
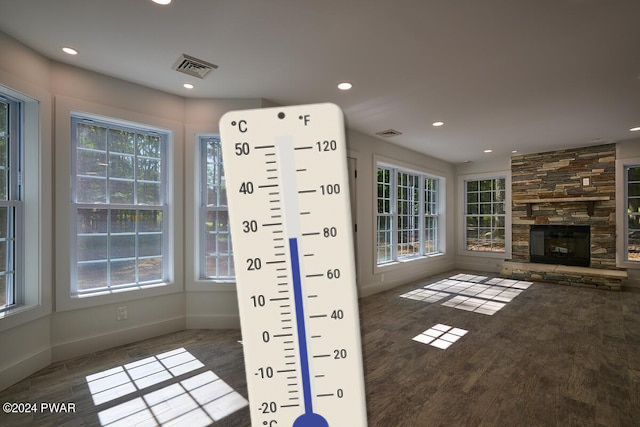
26; °C
